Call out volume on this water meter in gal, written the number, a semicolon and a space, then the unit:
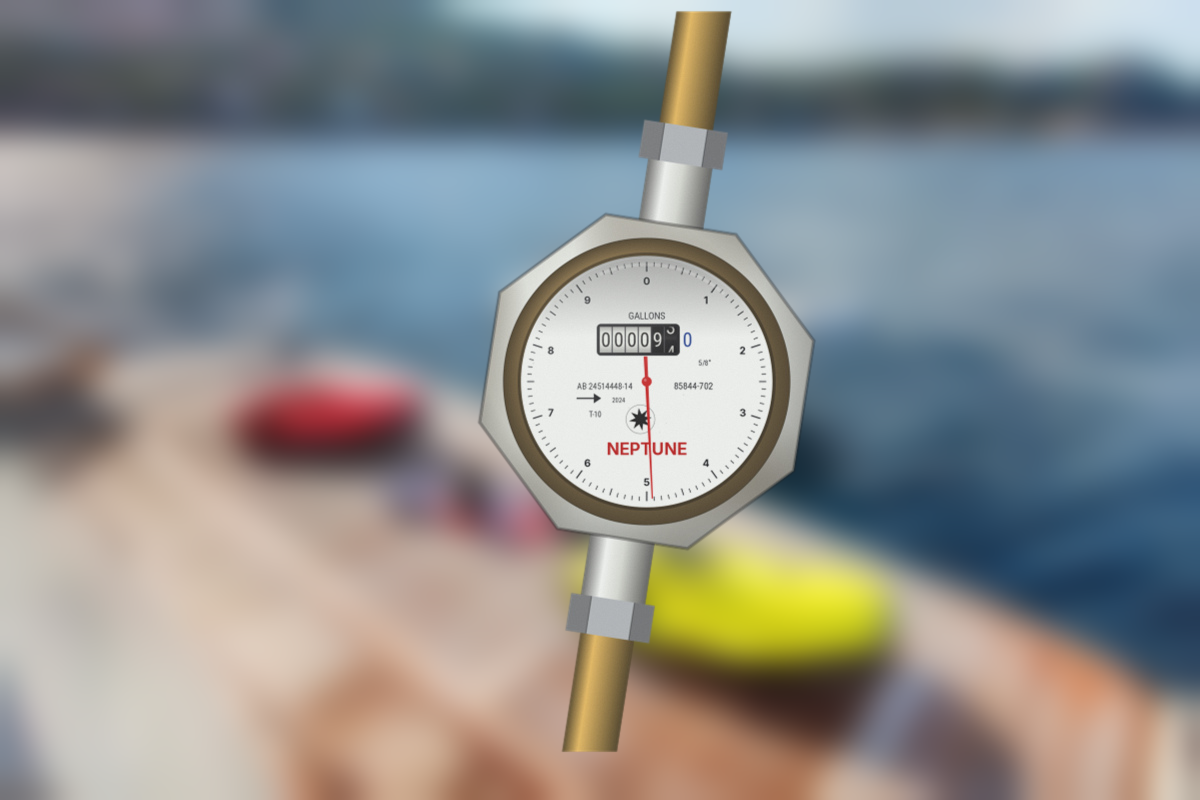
934.9; gal
